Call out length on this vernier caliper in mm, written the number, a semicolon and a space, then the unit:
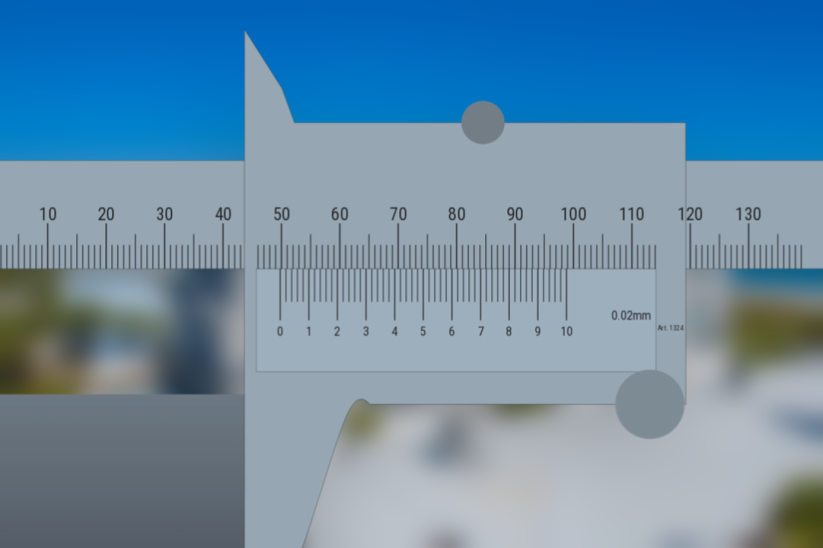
49.8; mm
